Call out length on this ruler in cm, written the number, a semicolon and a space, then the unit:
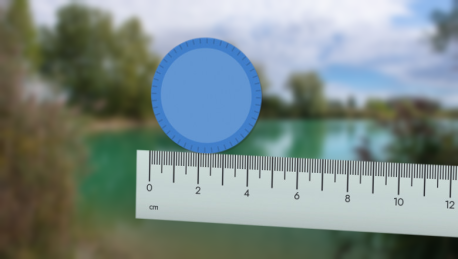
4.5; cm
